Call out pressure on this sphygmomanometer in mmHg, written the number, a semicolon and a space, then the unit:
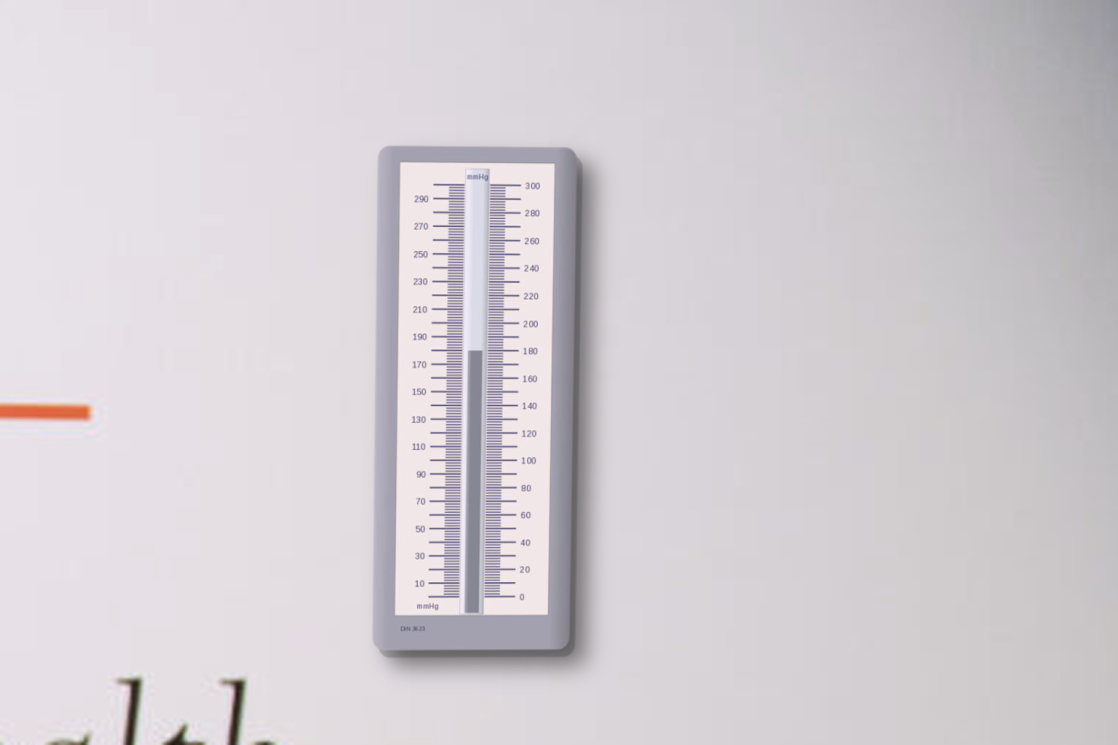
180; mmHg
